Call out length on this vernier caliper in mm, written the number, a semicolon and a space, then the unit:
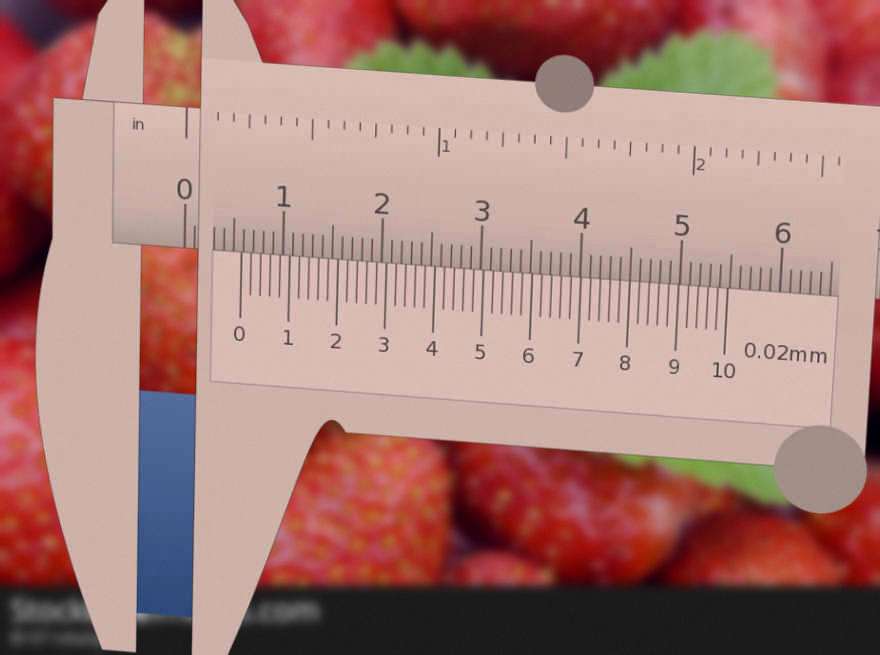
5.8; mm
